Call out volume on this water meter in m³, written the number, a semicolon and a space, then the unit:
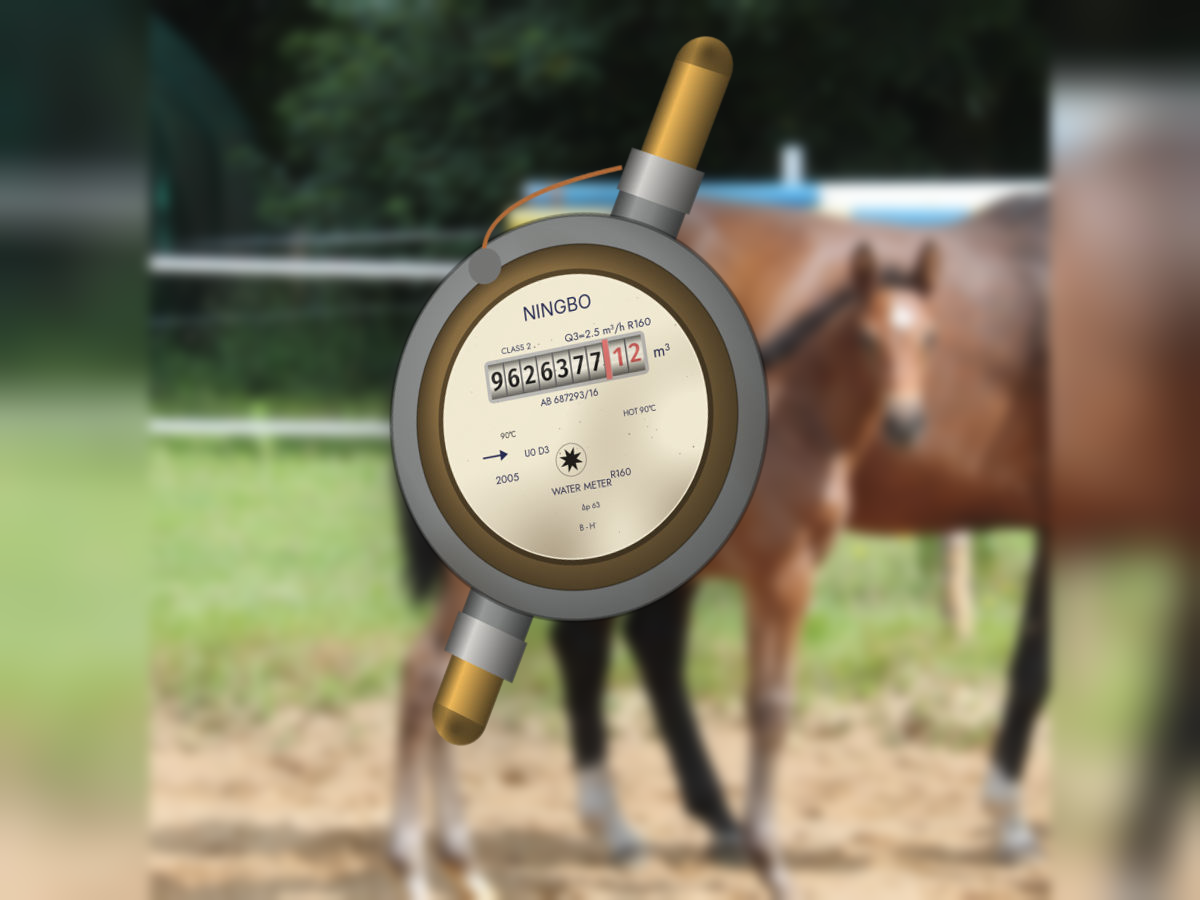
9626377.12; m³
